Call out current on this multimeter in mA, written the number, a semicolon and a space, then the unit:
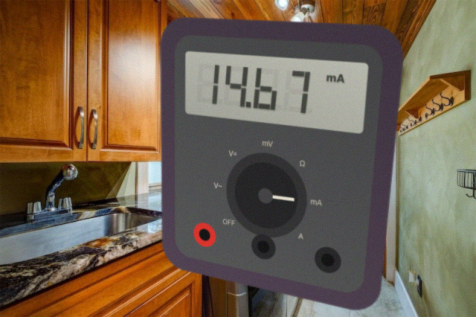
14.67; mA
